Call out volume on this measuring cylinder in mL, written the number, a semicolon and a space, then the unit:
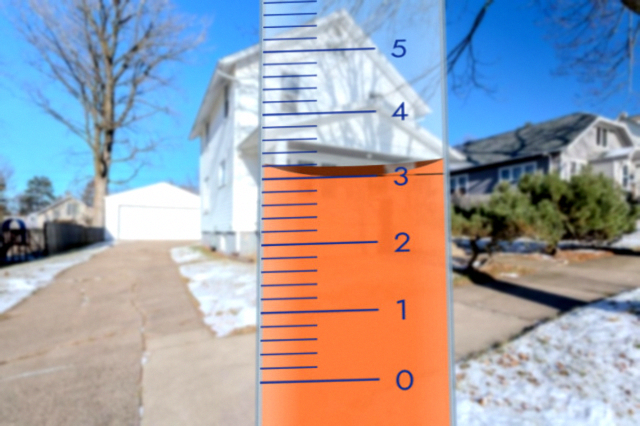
3; mL
